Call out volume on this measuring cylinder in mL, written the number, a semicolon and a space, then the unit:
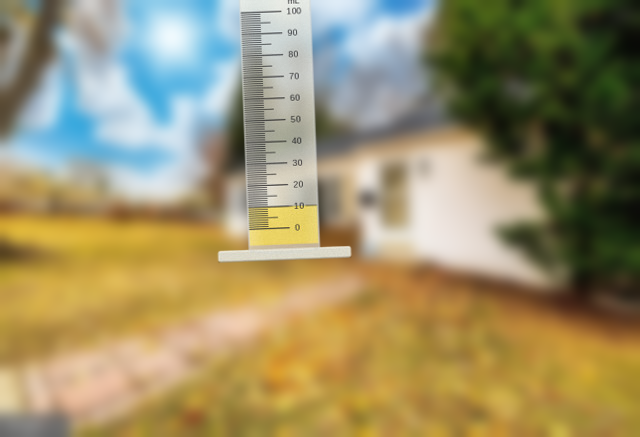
10; mL
